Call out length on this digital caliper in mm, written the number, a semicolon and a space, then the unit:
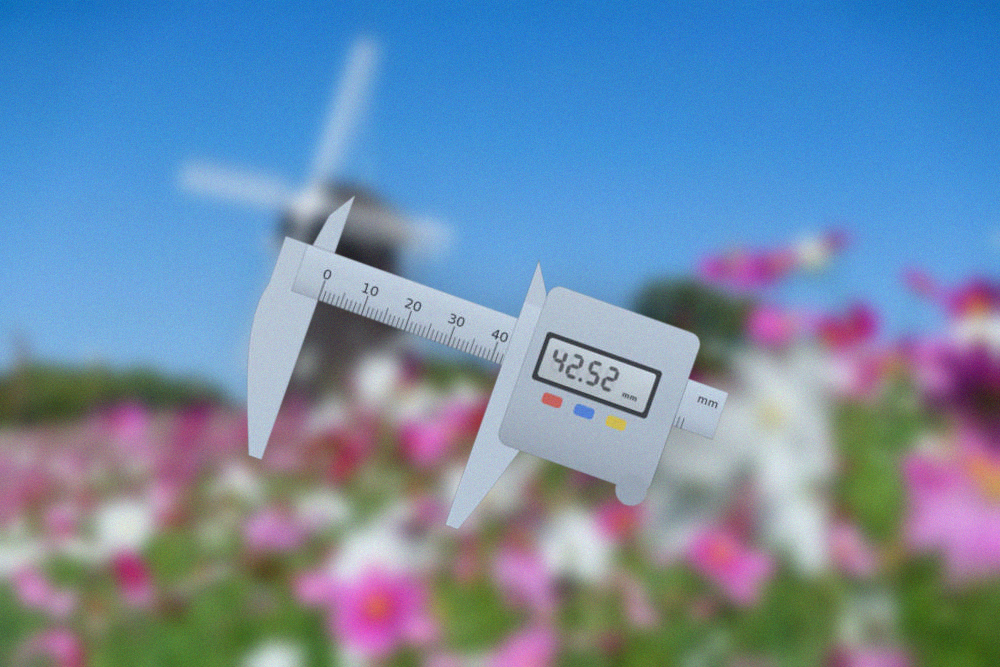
42.52; mm
